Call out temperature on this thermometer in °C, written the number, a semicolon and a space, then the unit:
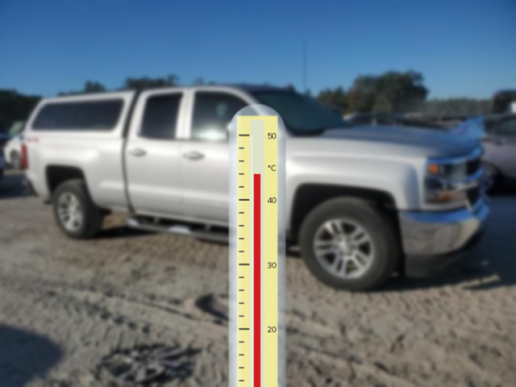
44; °C
